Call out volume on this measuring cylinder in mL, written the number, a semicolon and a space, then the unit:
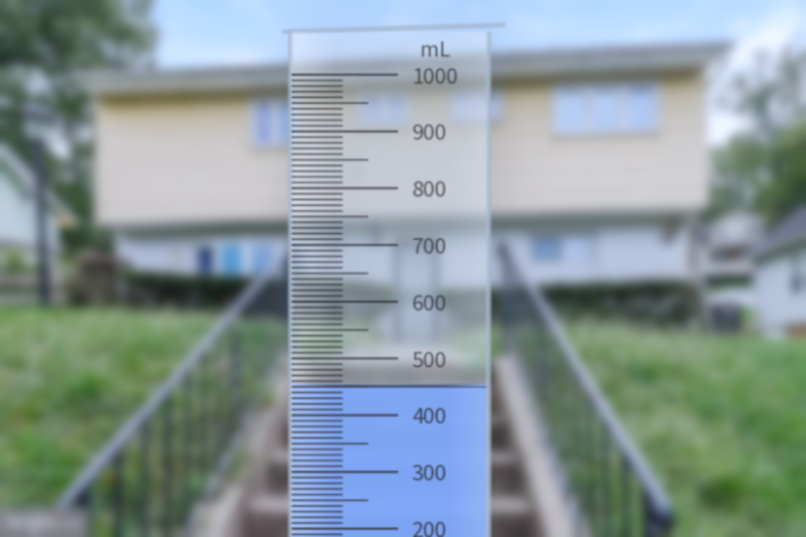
450; mL
